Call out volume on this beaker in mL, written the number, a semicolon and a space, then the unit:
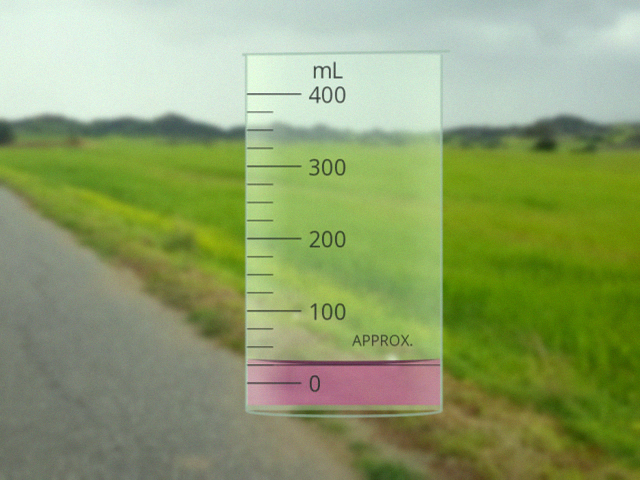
25; mL
